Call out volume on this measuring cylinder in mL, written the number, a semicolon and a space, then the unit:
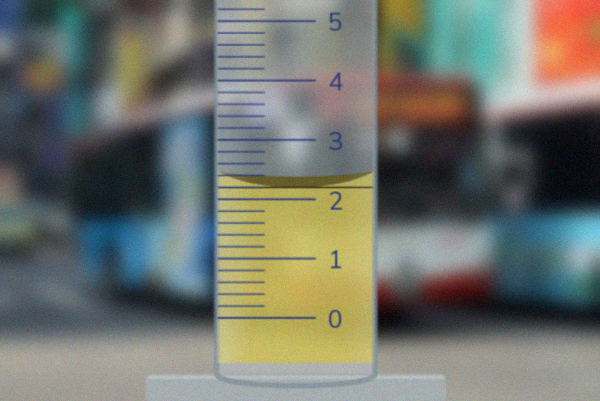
2.2; mL
